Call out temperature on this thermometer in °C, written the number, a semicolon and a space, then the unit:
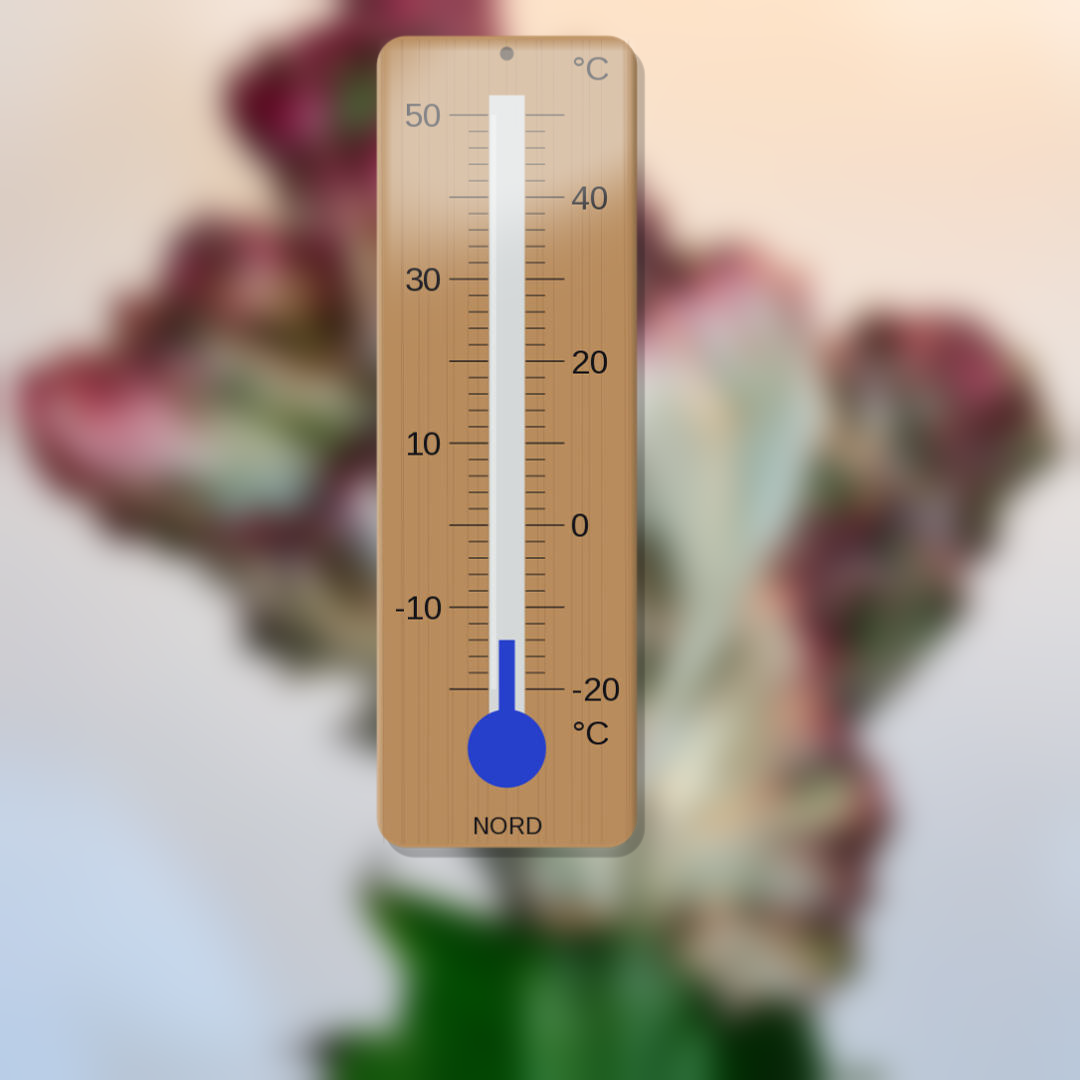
-14; °C
